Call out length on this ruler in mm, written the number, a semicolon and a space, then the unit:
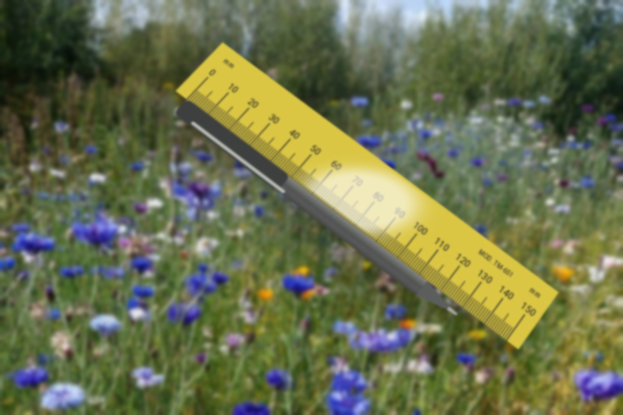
130; mm
